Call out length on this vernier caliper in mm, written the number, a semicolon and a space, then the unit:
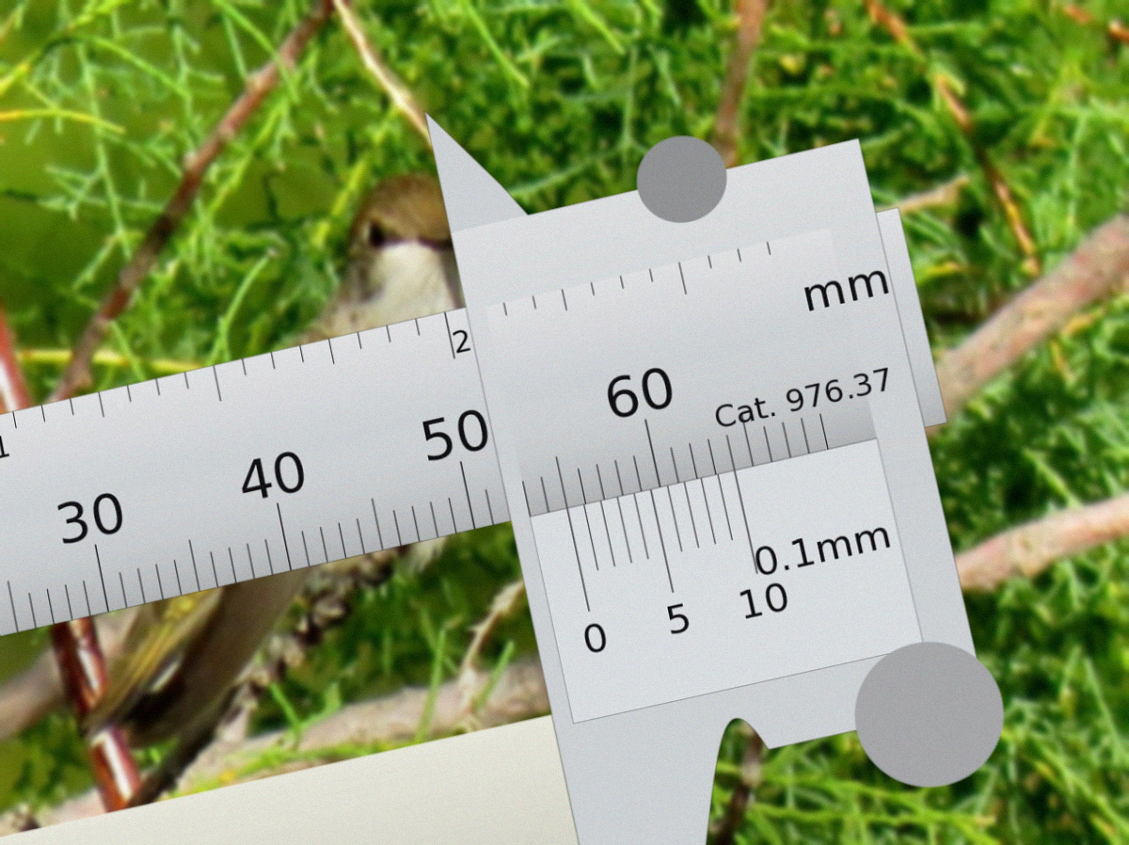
55.0; mm
